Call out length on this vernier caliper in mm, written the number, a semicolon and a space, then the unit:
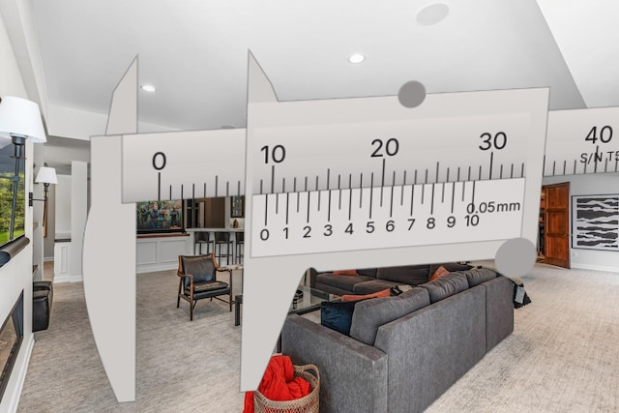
9.5; mm
